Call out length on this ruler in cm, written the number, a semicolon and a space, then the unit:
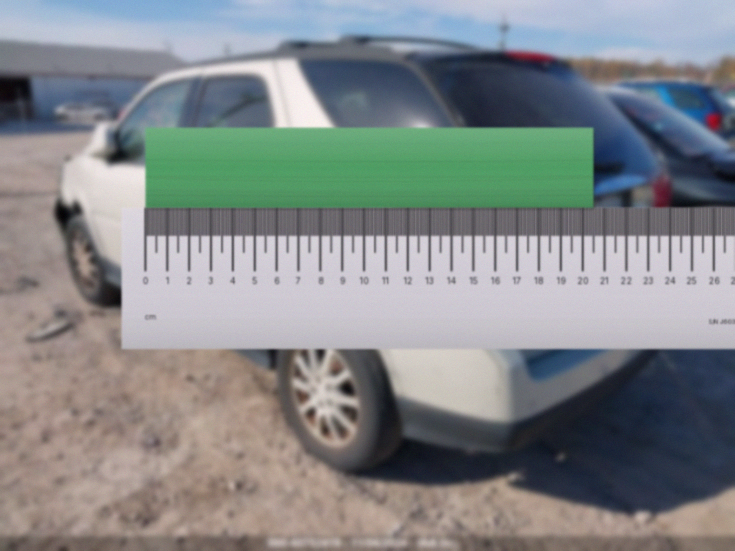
20.5; cm
